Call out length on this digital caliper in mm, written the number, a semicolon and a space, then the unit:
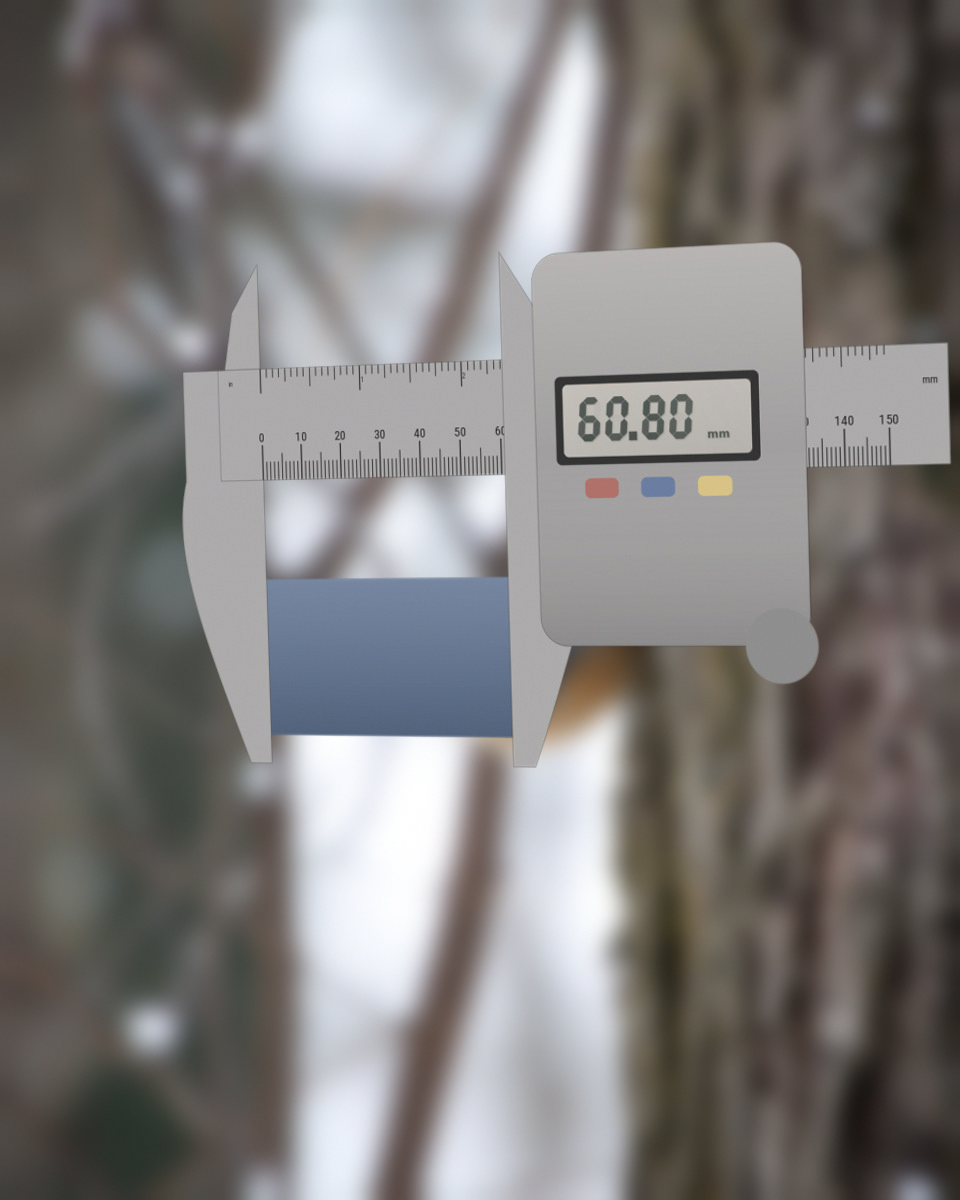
60.80; mm
